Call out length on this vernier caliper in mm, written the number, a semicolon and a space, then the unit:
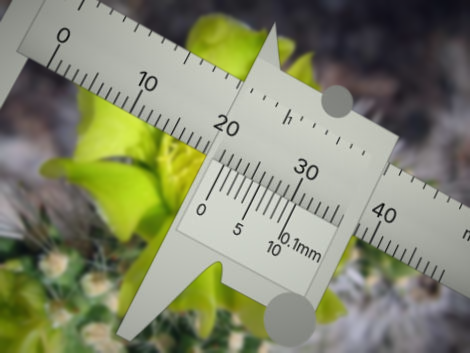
21.6; mm
